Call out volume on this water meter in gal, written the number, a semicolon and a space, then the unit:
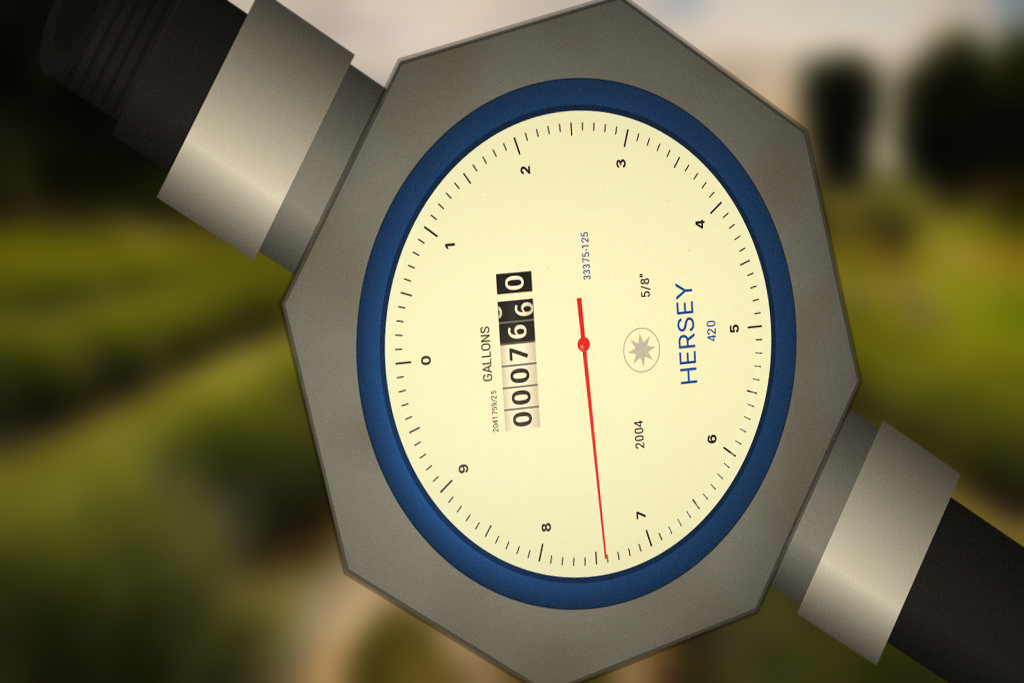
7657.4; gal
